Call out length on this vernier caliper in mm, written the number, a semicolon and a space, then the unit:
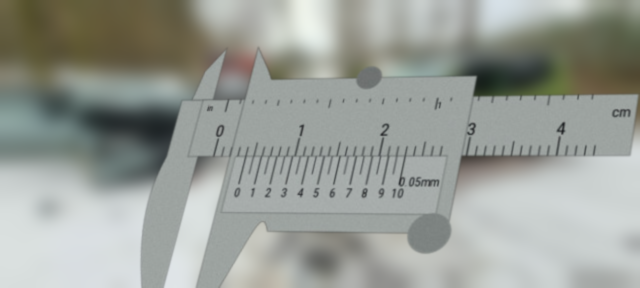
4.0; mm
